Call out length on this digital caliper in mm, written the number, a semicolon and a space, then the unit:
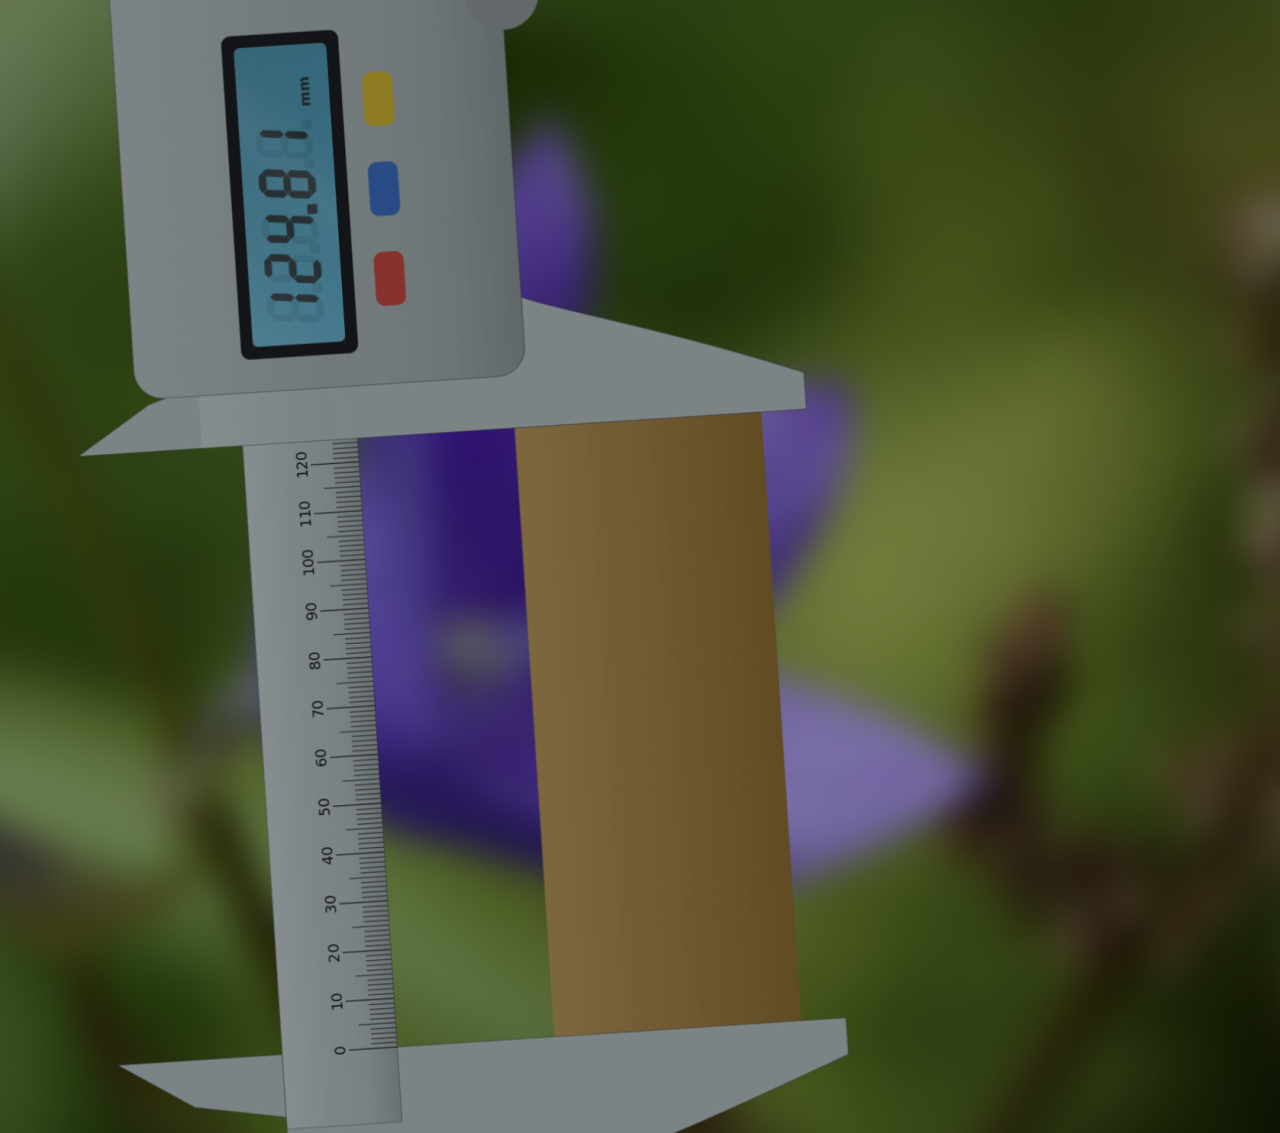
124.81; mm
